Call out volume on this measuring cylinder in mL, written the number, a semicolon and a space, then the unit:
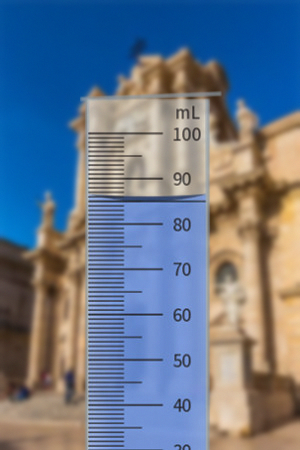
85; mL
